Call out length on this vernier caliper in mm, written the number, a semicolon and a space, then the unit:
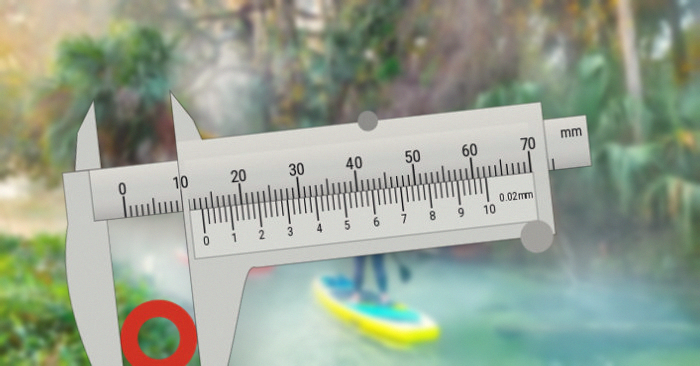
13.2; mm
